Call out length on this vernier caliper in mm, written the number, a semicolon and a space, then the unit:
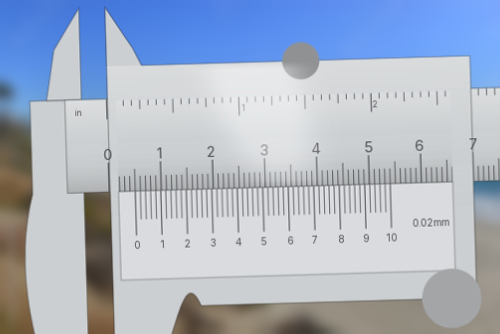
5.0; mm
